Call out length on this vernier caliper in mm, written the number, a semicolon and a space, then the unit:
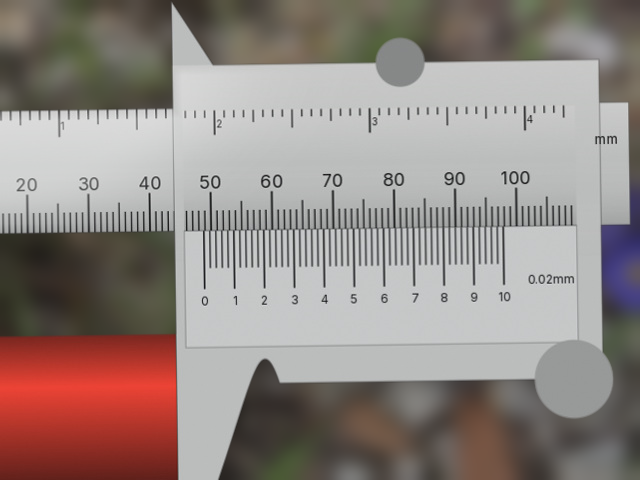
48.8; mm
